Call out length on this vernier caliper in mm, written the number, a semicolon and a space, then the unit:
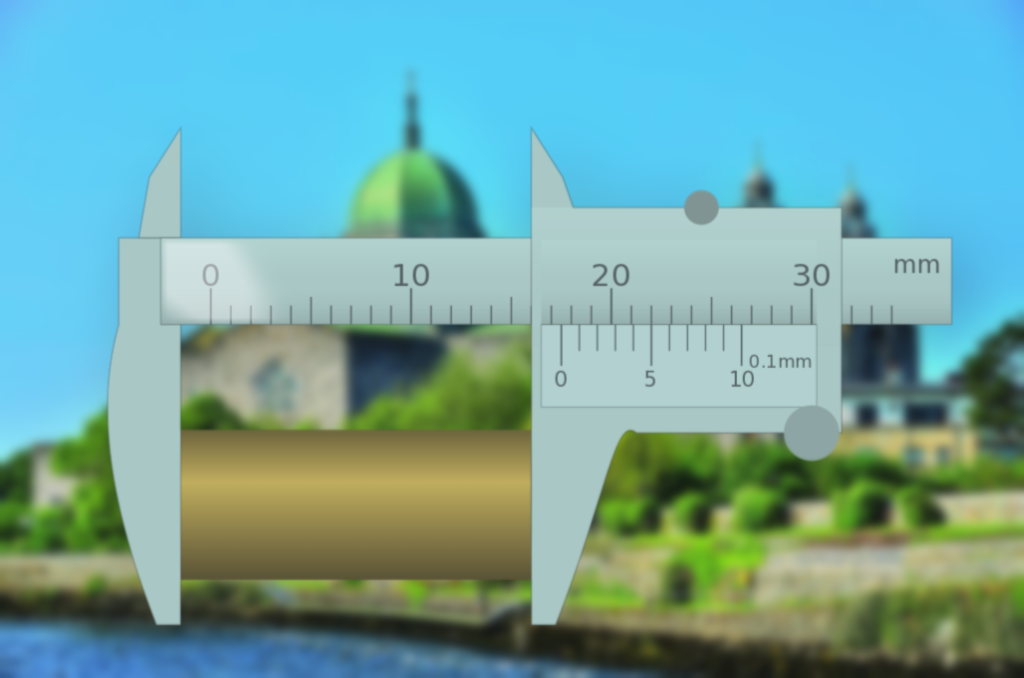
17.5; mm
